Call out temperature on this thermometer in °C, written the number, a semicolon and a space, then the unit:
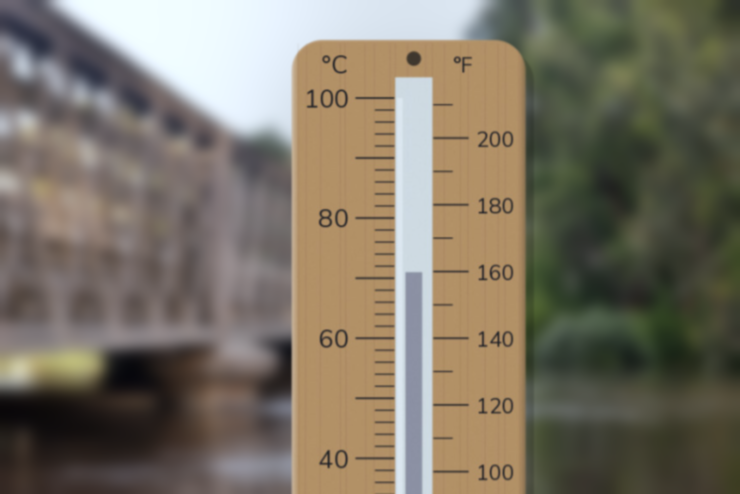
71; °C
